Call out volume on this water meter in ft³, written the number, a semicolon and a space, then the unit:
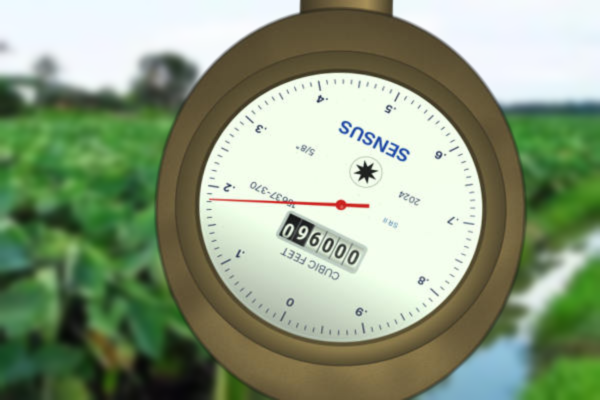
960.18; ft³
